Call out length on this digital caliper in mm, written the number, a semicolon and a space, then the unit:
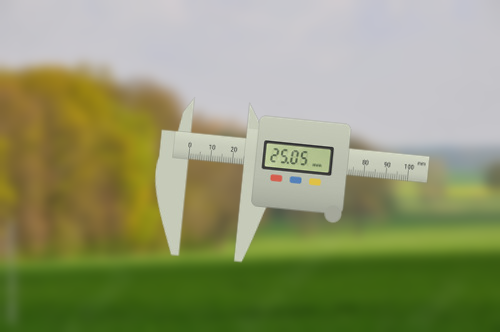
25.05; mm
